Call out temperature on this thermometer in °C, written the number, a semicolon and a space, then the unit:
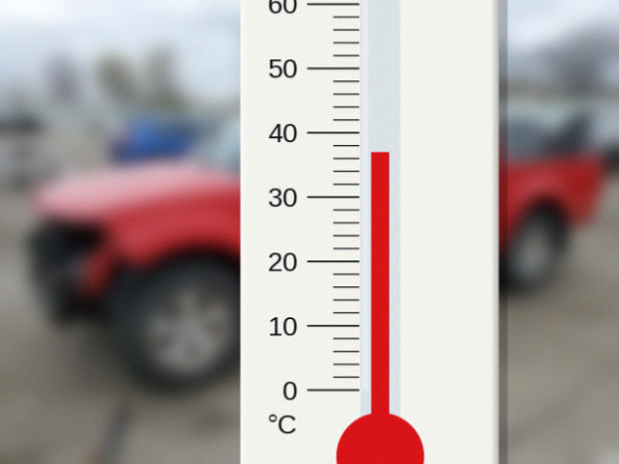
37; °C
